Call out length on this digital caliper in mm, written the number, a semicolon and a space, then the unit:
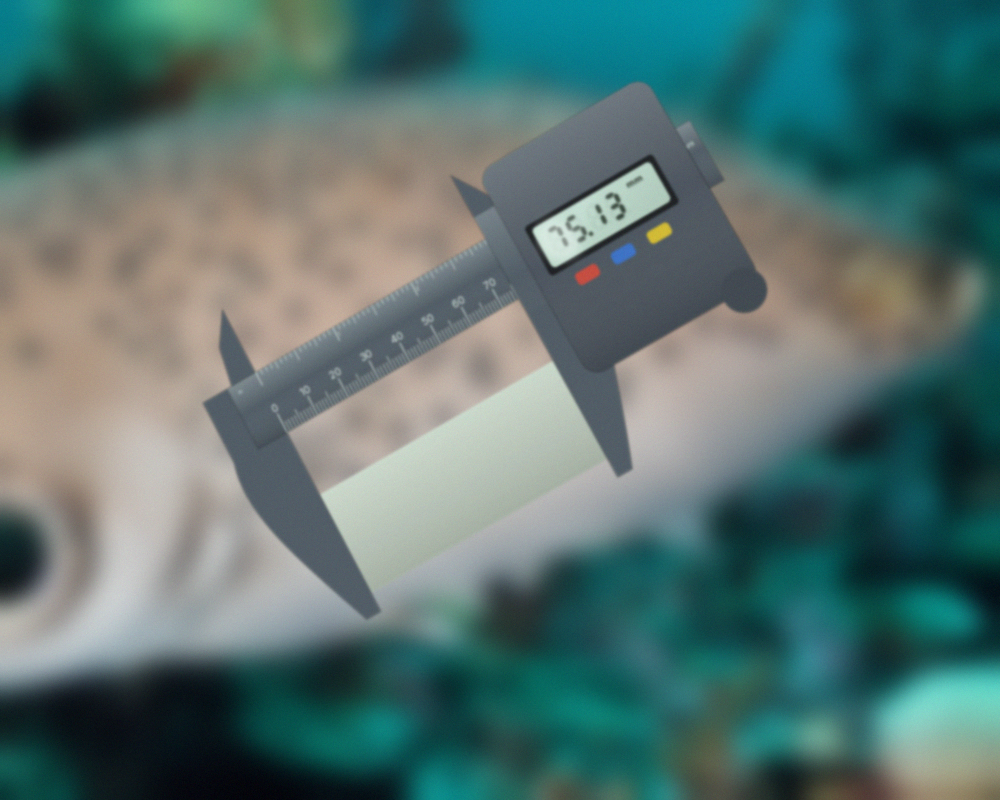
75.13; mm
